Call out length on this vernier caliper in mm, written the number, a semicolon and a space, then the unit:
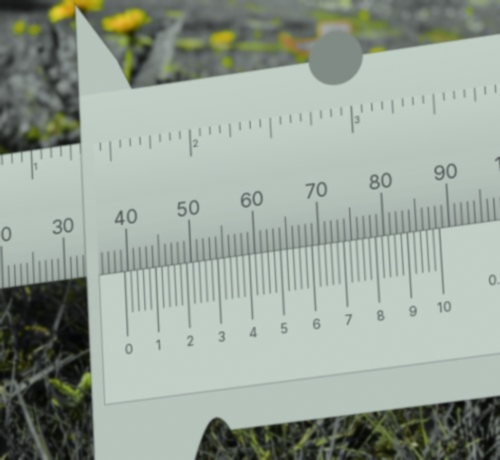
39.5; mm
